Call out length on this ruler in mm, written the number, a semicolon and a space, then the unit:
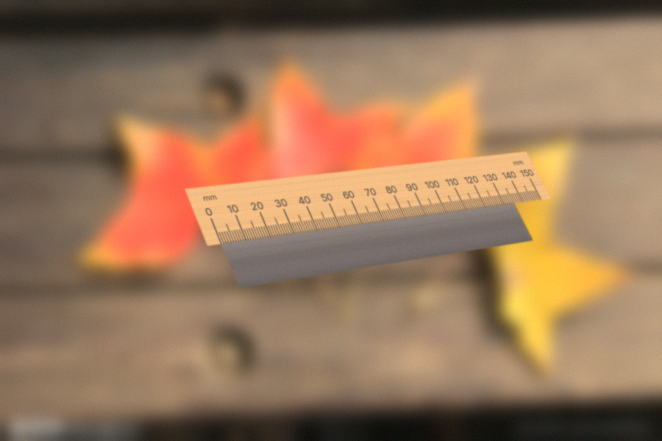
135; mm
